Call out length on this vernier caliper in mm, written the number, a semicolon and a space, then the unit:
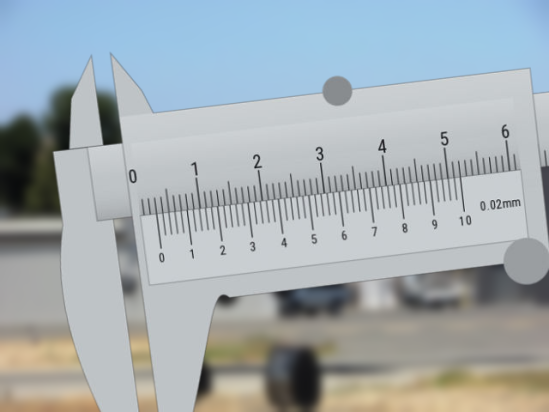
3.0; mm
